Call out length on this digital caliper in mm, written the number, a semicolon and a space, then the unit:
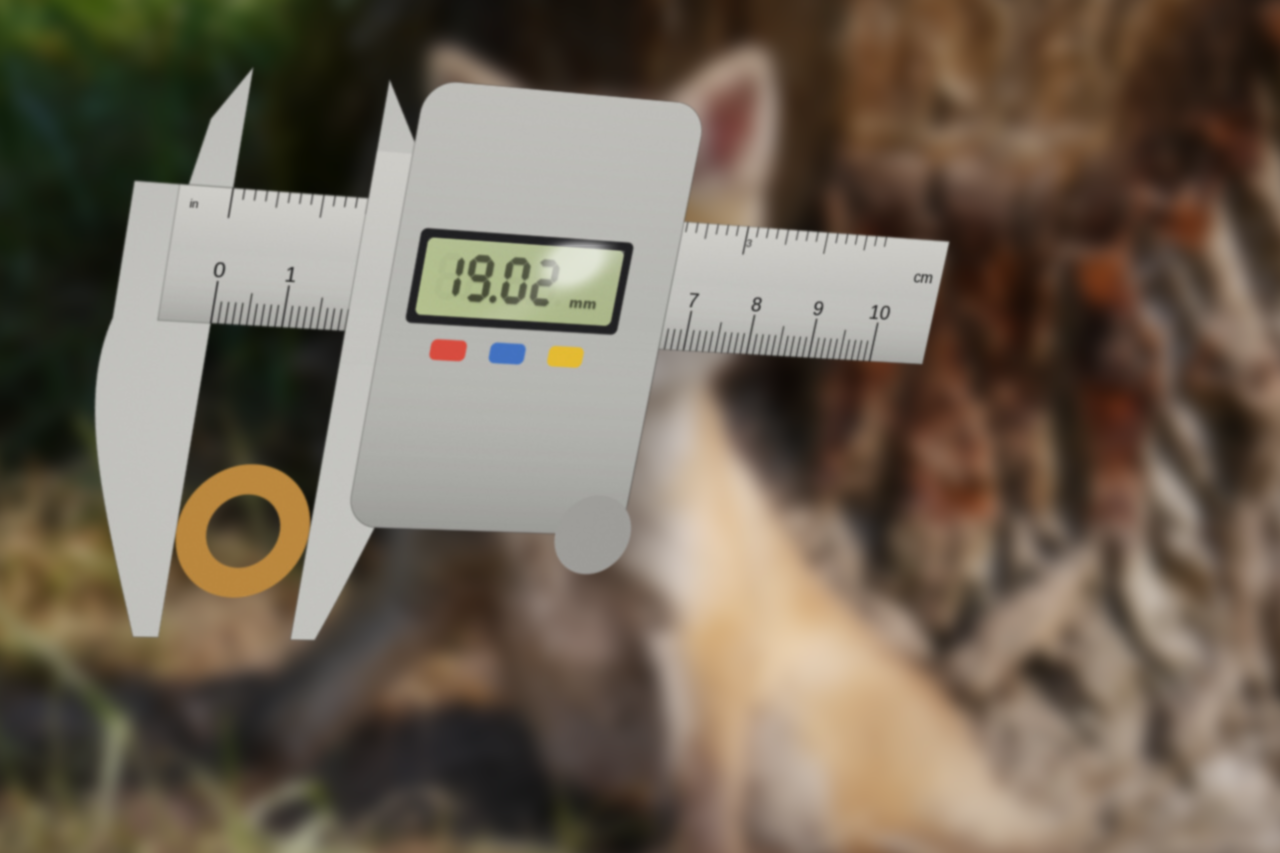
19.02; mm
